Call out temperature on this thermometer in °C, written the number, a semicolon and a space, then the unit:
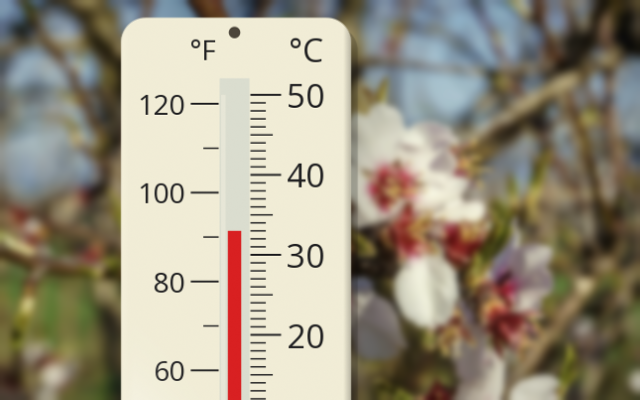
33; °C
